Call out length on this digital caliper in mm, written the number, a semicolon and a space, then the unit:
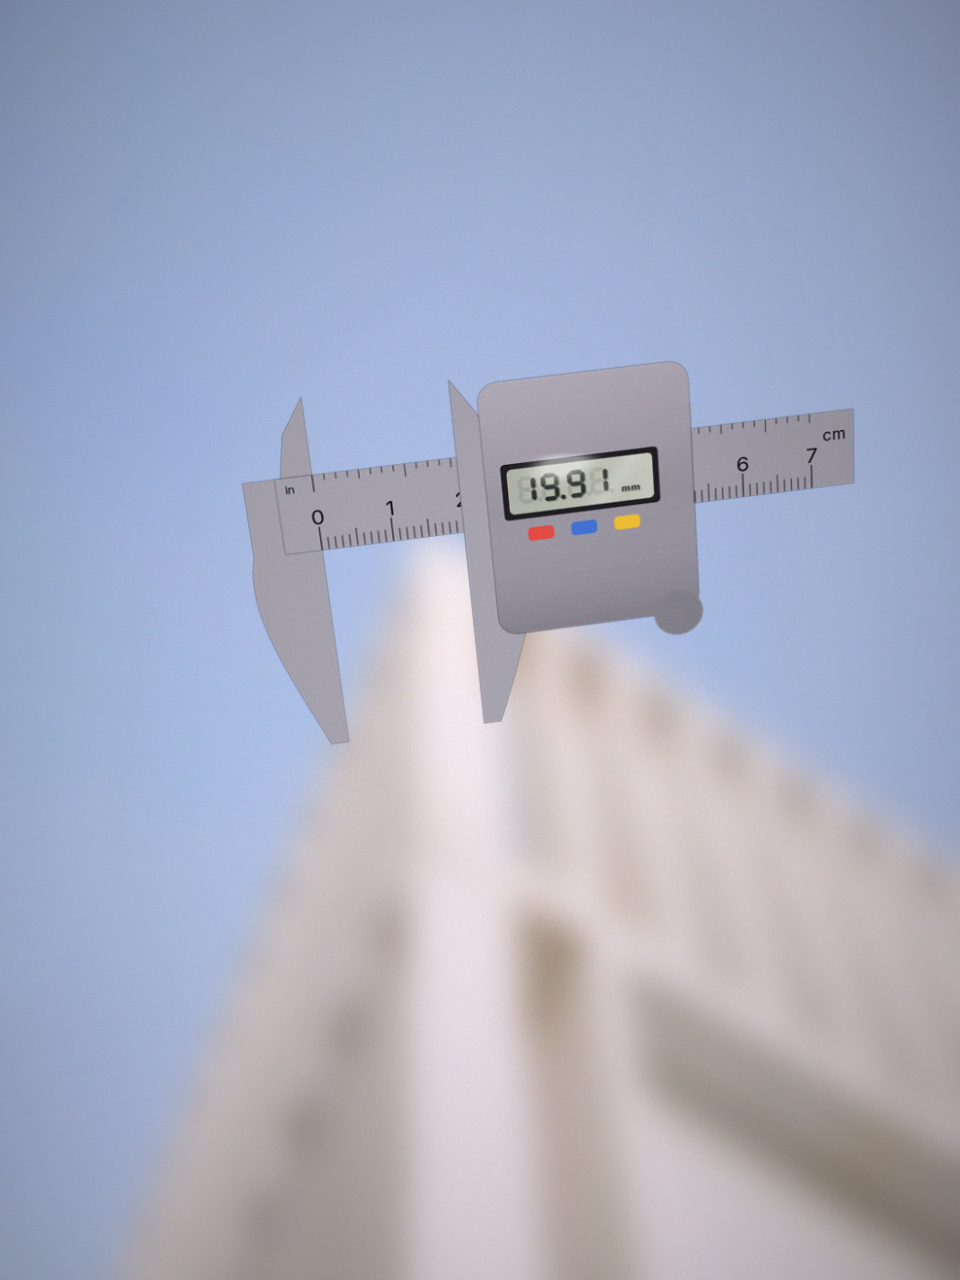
19.91; mm
